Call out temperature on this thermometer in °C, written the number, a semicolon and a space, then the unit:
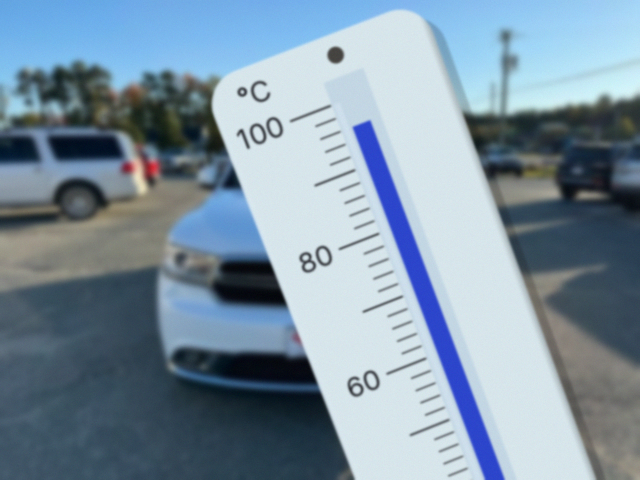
96; °C
